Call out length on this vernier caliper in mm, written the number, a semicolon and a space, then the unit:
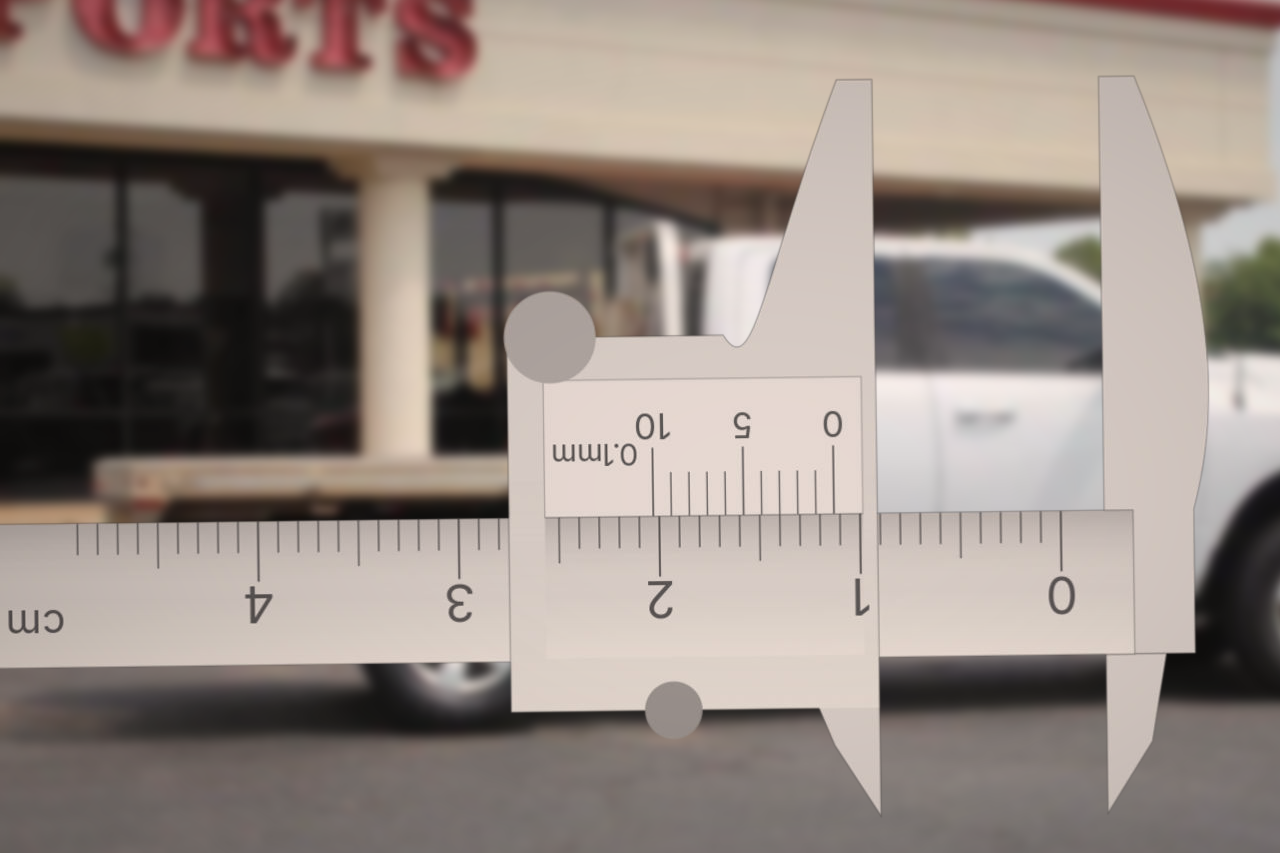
11.3; mm
